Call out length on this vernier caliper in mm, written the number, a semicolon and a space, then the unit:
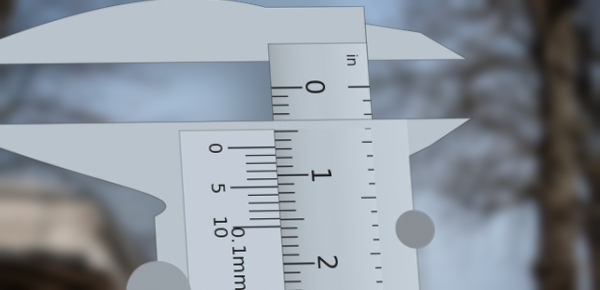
6.8; mm
